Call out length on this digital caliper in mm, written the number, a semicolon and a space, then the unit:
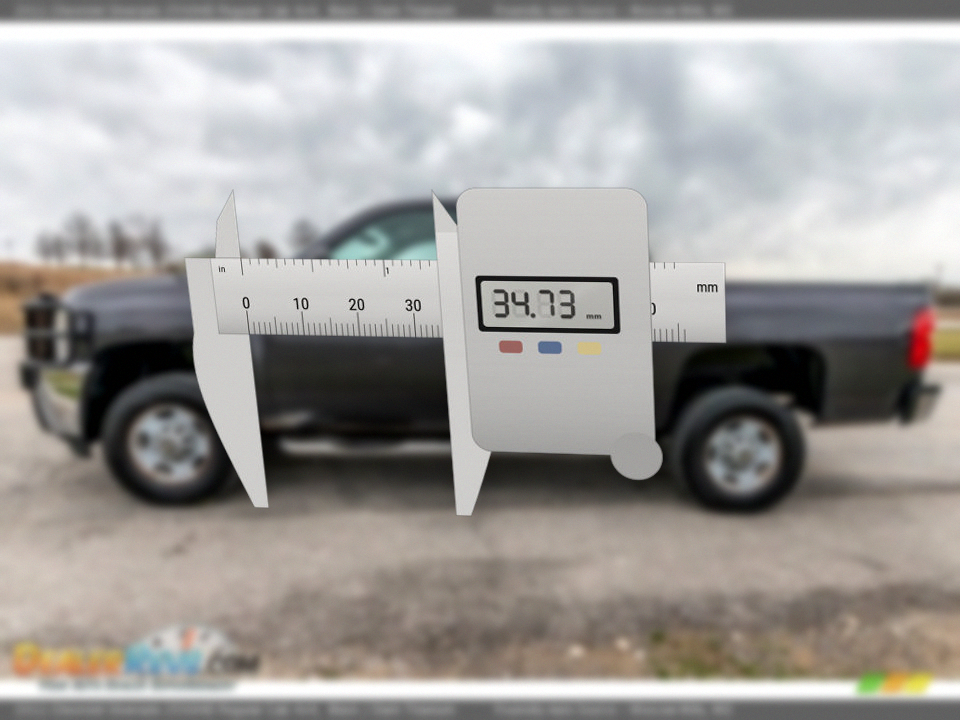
34.73; mm
